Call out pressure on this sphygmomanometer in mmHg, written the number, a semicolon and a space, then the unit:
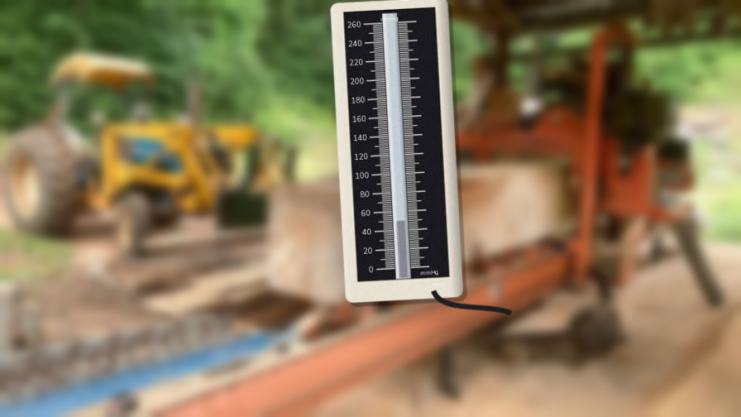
50; mmHg
